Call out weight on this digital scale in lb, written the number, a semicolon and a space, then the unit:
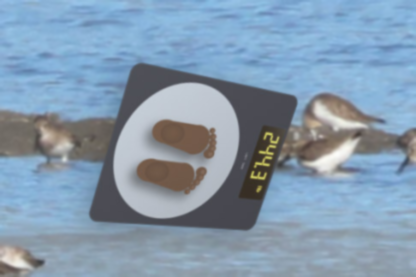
244.3; lb
